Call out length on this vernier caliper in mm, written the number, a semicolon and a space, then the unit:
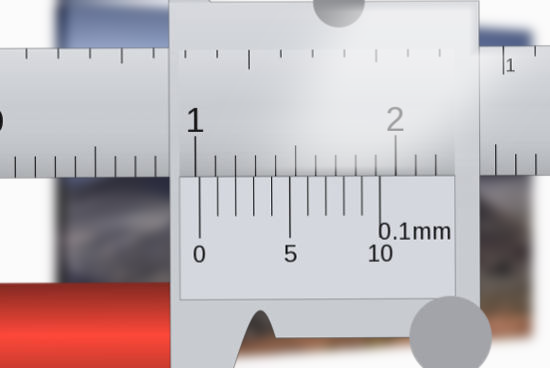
10.2; mm
